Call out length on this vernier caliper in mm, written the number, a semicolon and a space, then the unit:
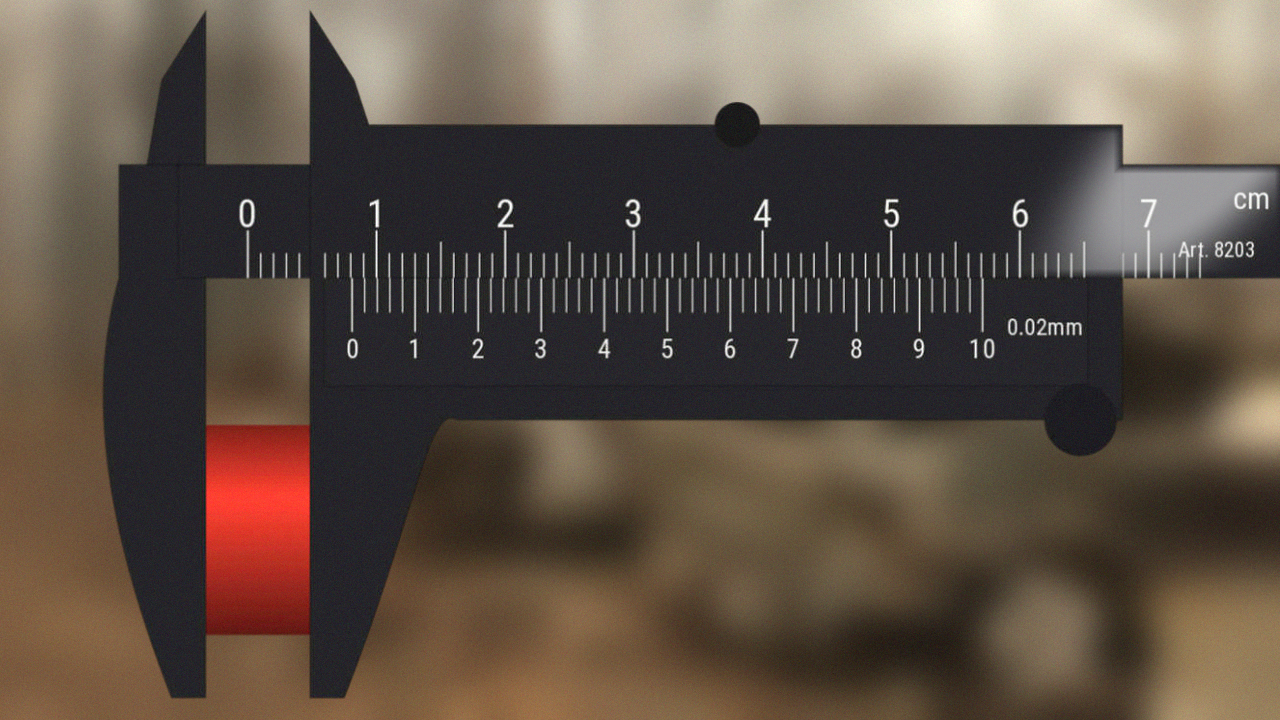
8.1; mm
